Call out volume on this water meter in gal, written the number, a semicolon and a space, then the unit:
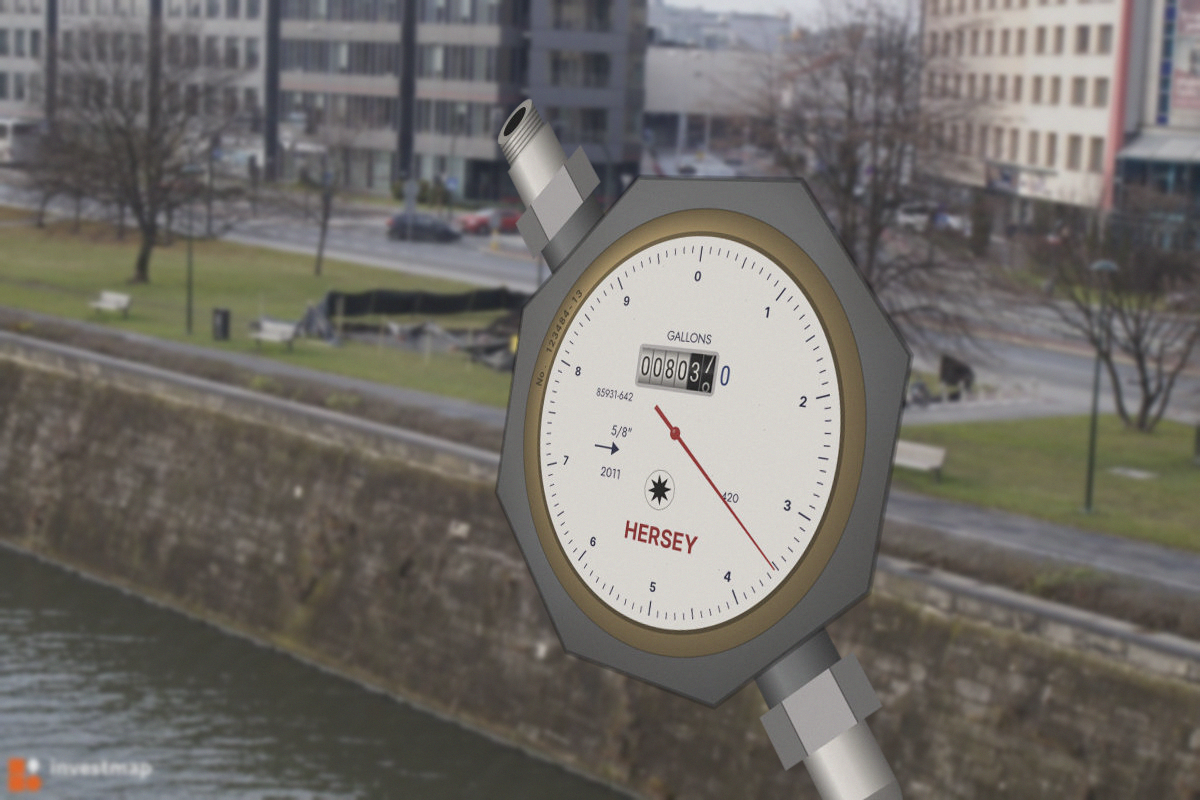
80373.5; gal
